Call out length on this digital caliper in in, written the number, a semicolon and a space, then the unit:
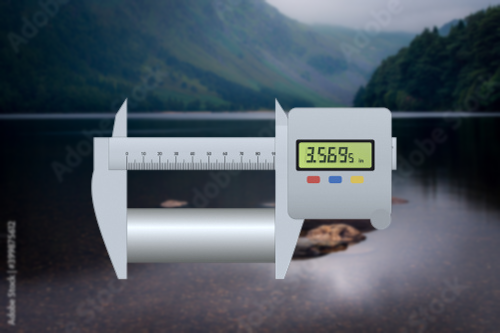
3.5695; in
